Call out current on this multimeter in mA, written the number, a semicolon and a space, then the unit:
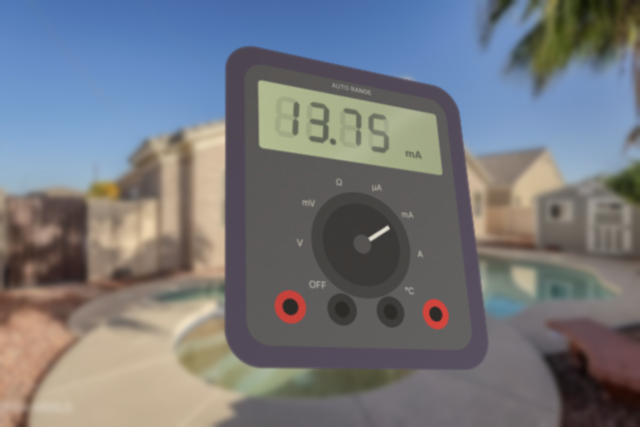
13.75; mA
